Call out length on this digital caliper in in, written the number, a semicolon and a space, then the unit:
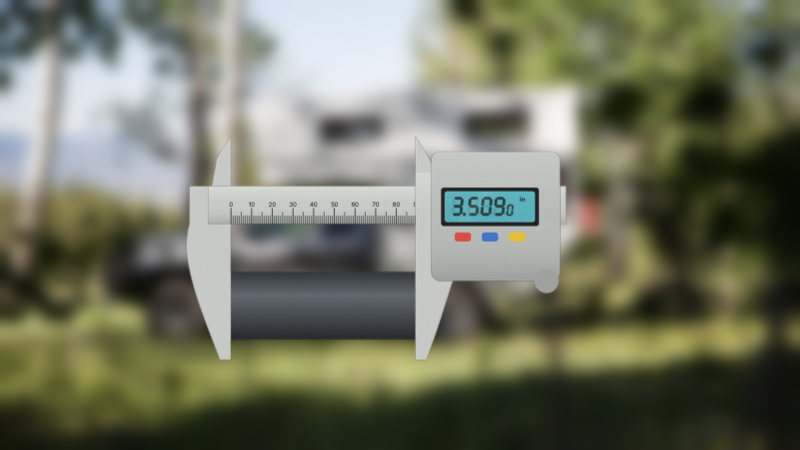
3.5090; in
